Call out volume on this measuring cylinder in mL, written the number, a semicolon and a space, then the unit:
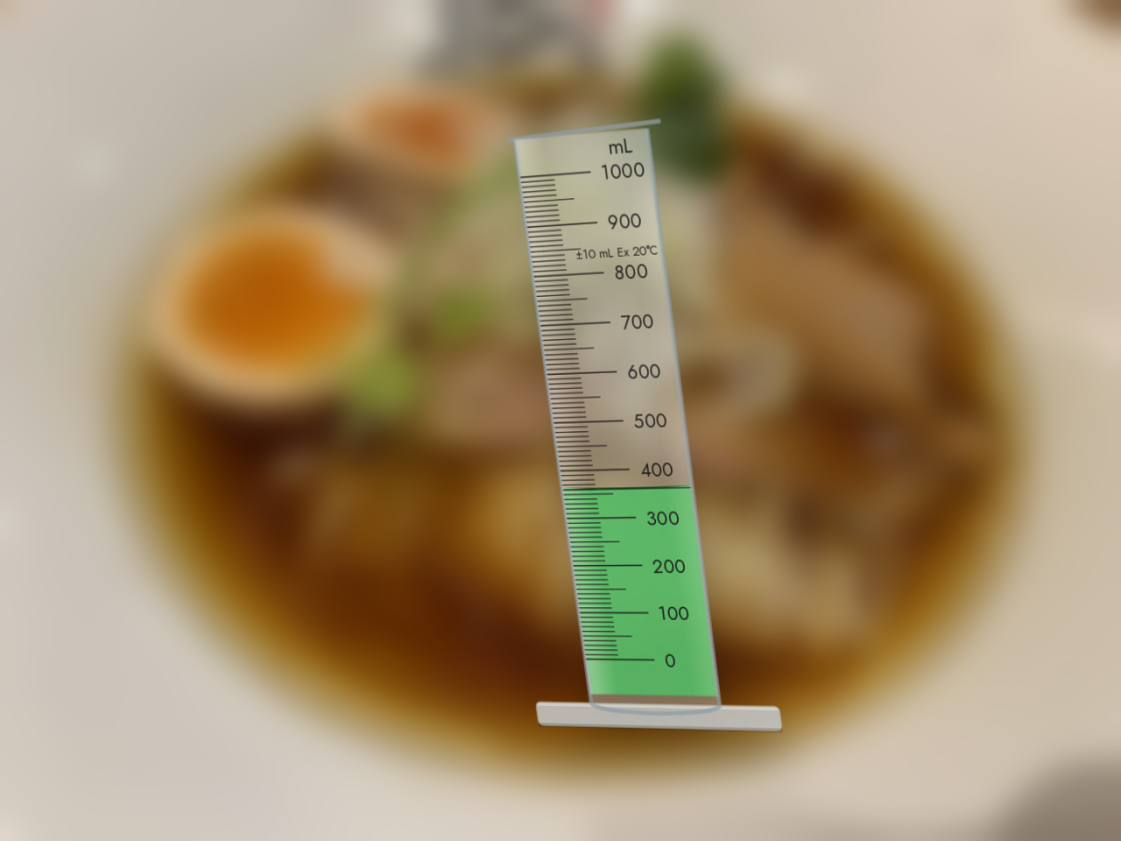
360; mL
